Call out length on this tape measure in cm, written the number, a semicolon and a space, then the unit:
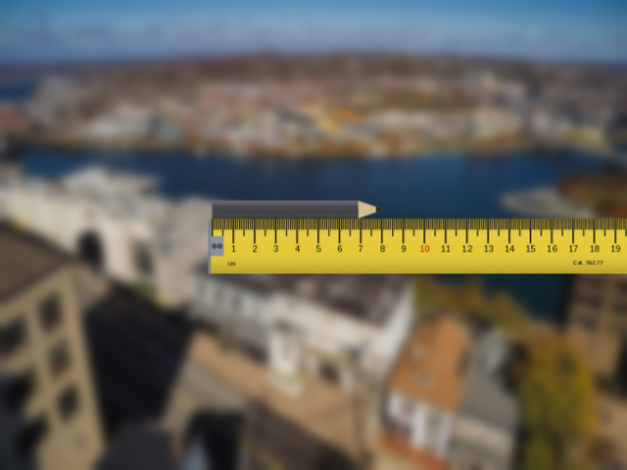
8; cm
